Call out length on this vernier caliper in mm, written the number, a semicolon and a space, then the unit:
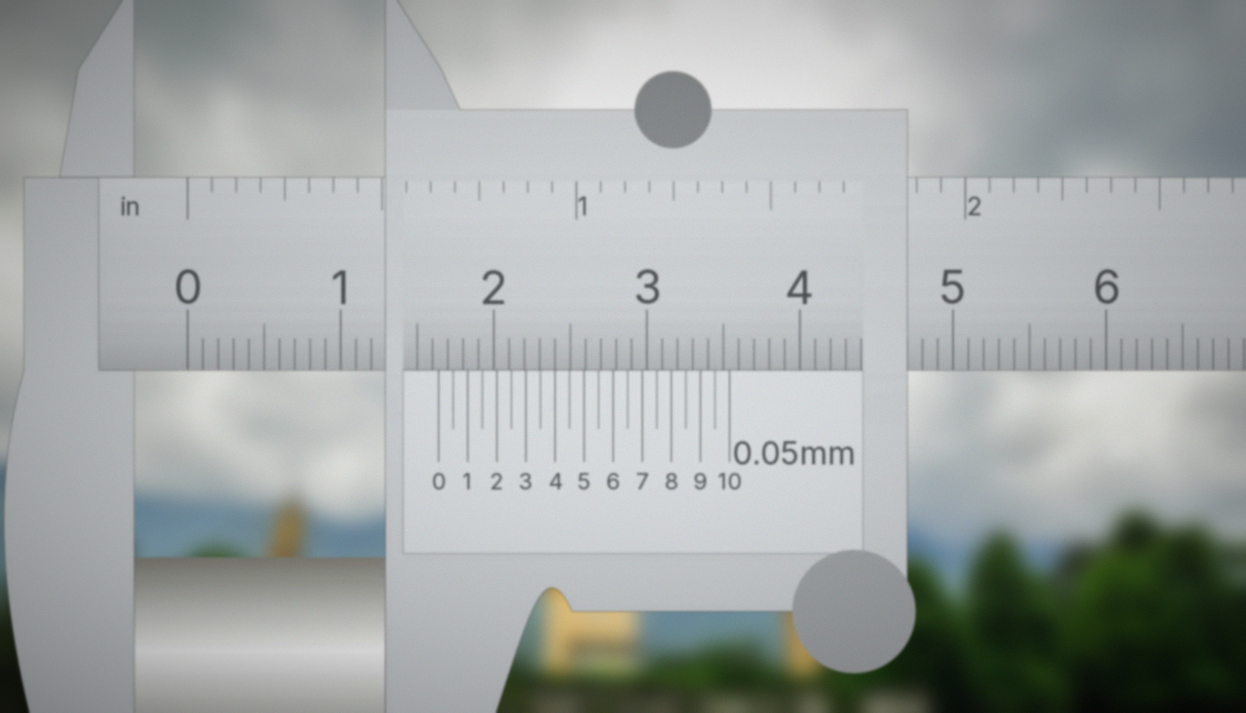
16.4; mm
